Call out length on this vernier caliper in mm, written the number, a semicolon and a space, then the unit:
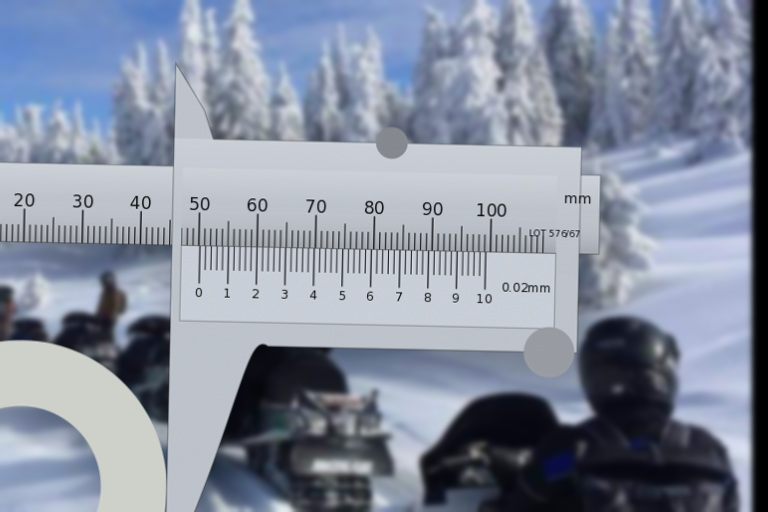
50.2; mm
